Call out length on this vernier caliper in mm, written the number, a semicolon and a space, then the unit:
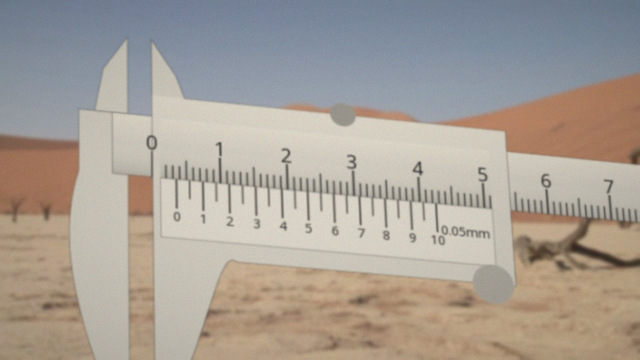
3.5; mm
